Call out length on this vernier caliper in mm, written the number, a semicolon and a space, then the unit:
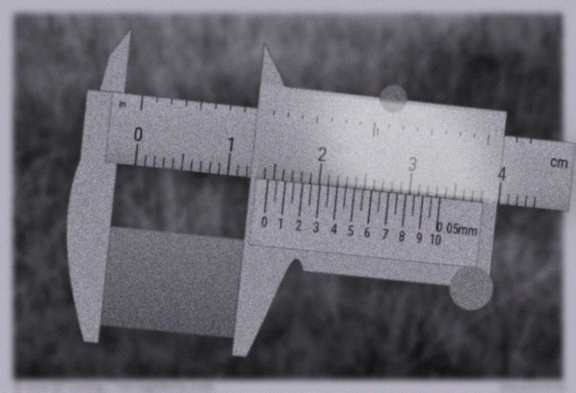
14.4; mm
